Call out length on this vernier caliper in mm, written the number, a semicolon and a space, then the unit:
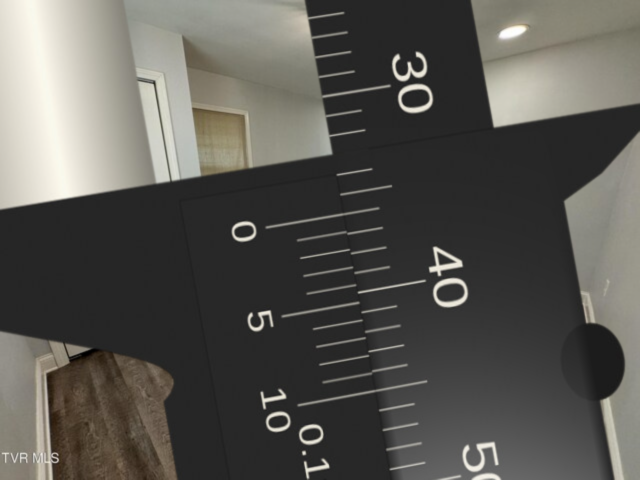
36.0; mm
